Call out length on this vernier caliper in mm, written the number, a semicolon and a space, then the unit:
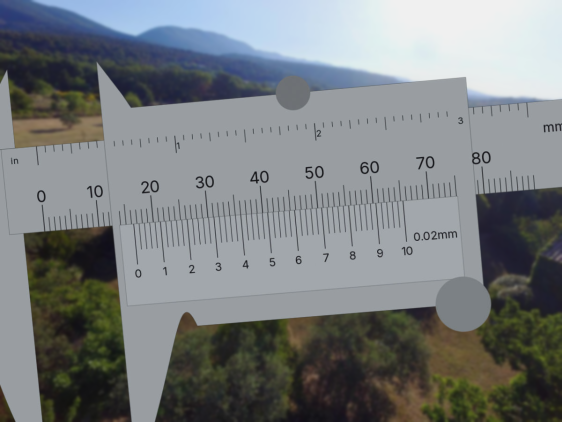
16.4; mm
